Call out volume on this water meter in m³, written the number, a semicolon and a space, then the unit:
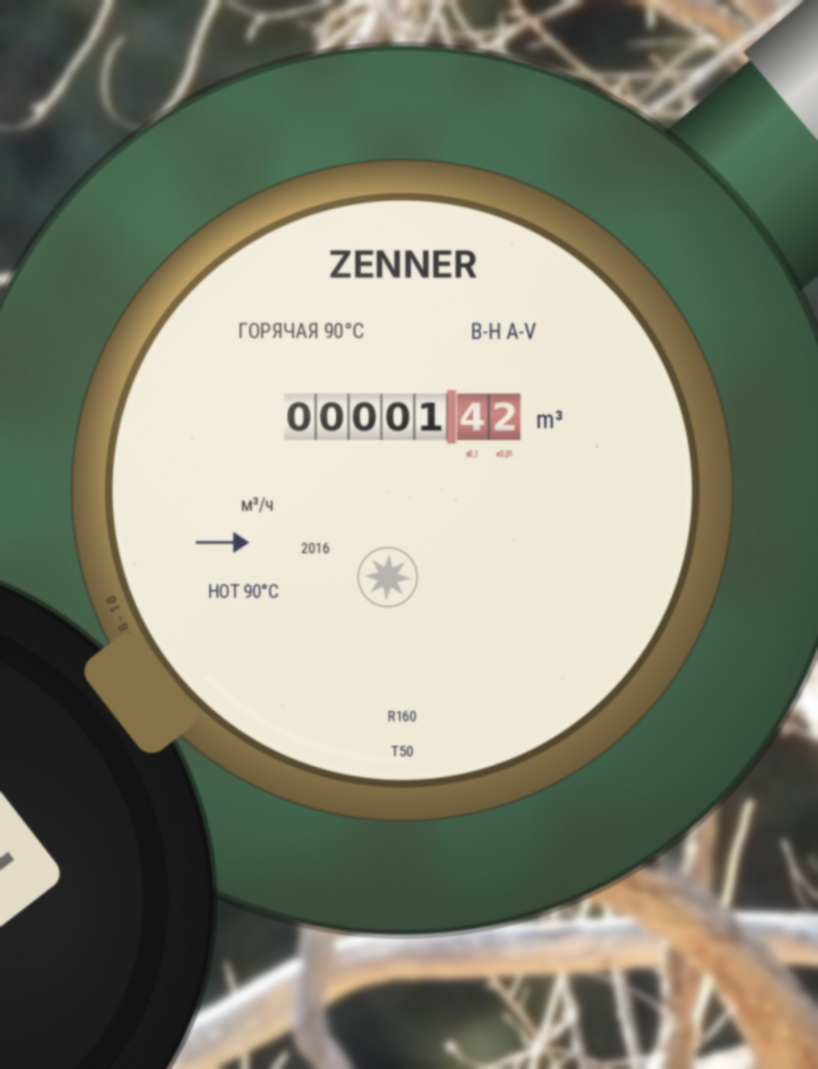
1.42; m³
